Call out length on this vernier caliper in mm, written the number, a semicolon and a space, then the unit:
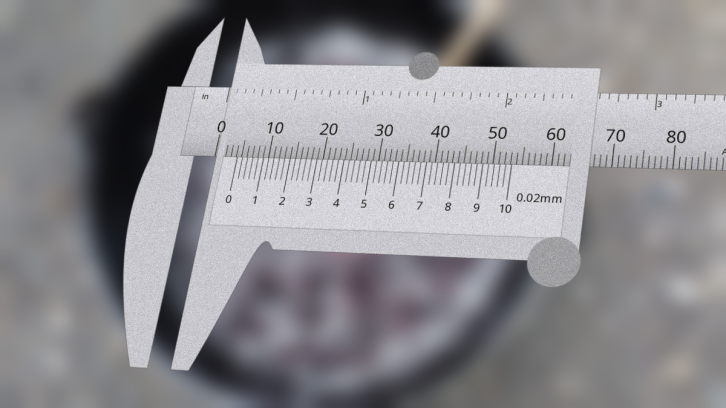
4.2; mm
